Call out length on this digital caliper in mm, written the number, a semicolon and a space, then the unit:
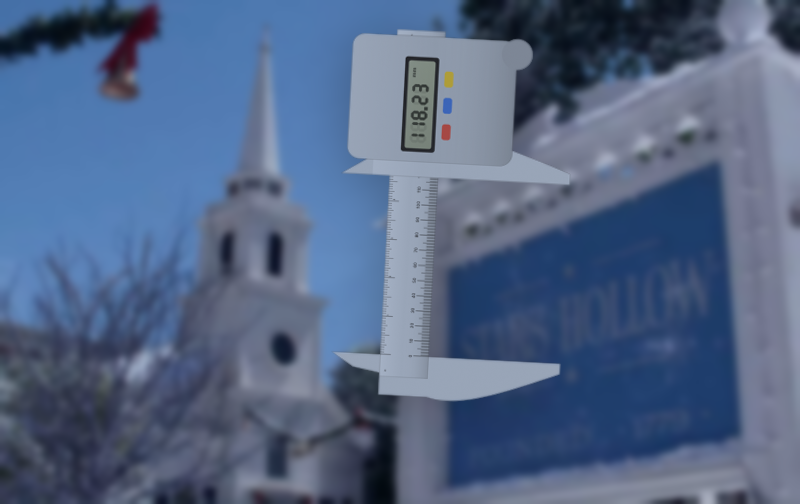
118.23; mm
